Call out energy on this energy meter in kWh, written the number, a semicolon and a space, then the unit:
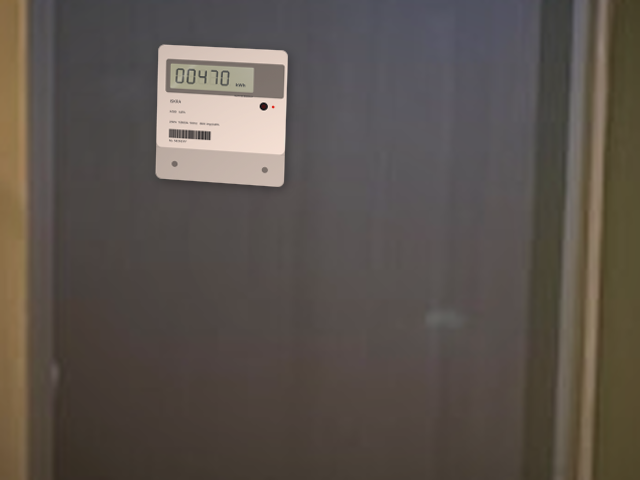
470; kWh
